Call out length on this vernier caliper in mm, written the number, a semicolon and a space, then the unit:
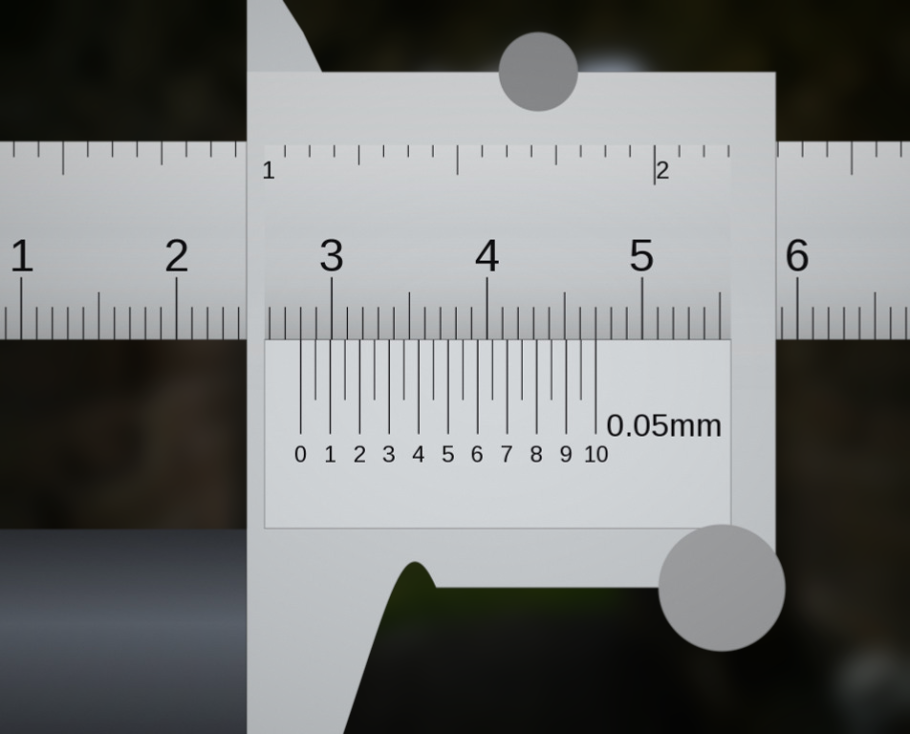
28.0; mm
